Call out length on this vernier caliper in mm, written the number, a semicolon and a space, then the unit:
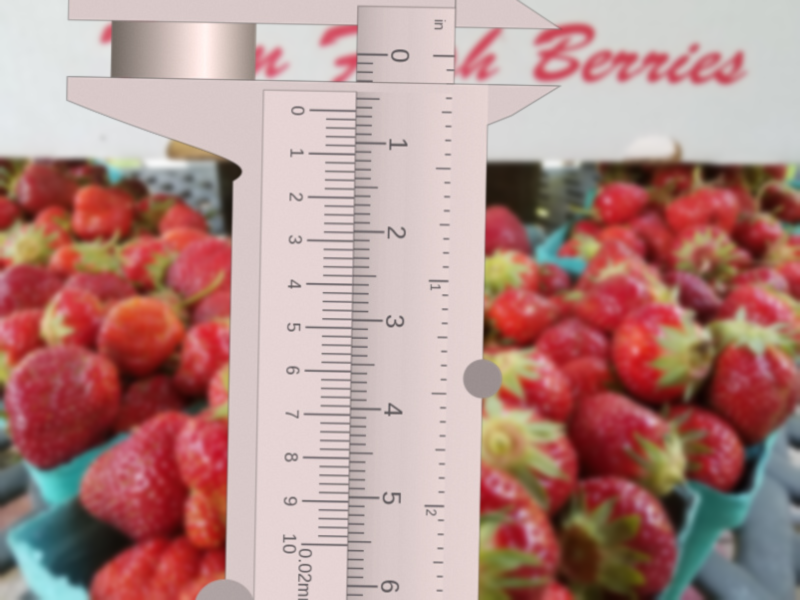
6.4; mm
